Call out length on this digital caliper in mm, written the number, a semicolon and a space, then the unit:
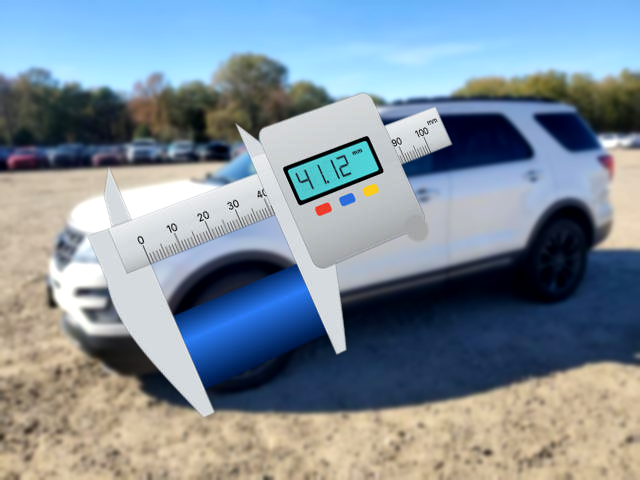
41.12; mm
